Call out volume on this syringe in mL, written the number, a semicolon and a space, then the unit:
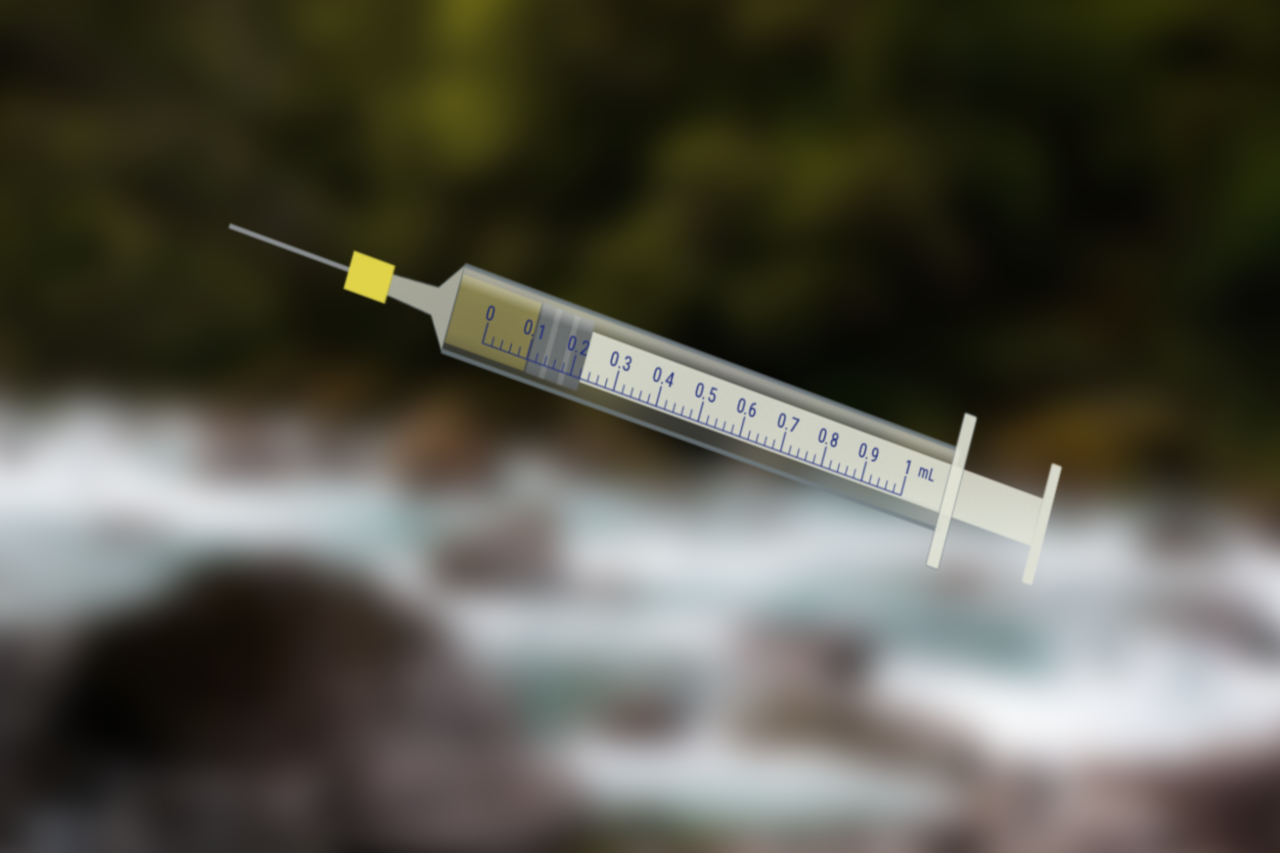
0.1; mL
